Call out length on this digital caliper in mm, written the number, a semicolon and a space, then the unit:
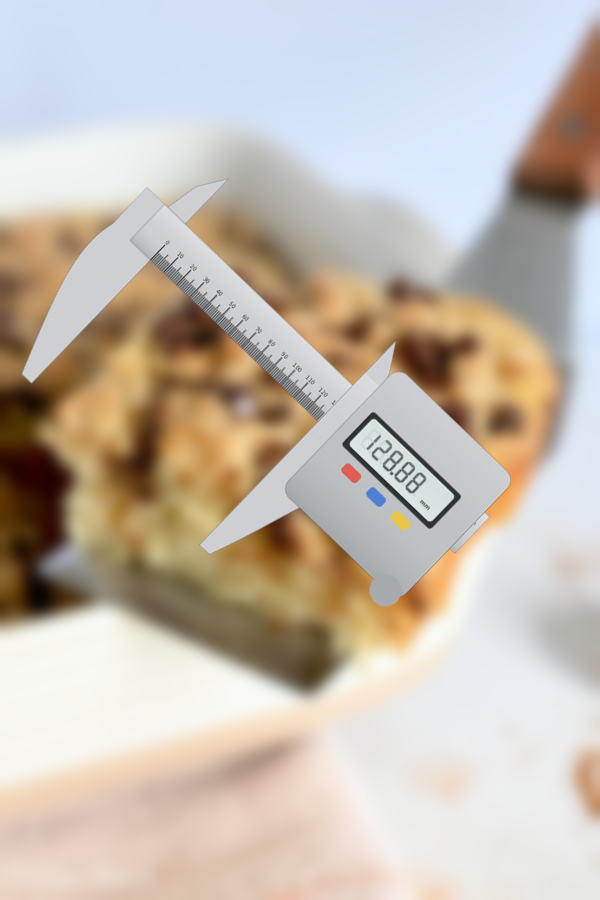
128.88; mm
